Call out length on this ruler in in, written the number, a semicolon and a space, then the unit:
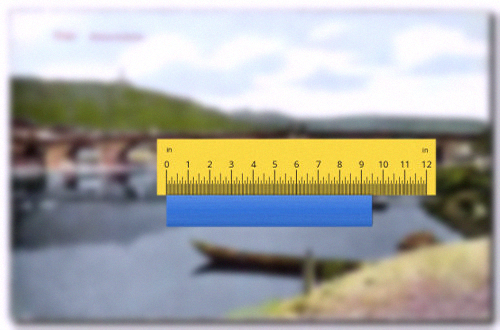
9.5; in
